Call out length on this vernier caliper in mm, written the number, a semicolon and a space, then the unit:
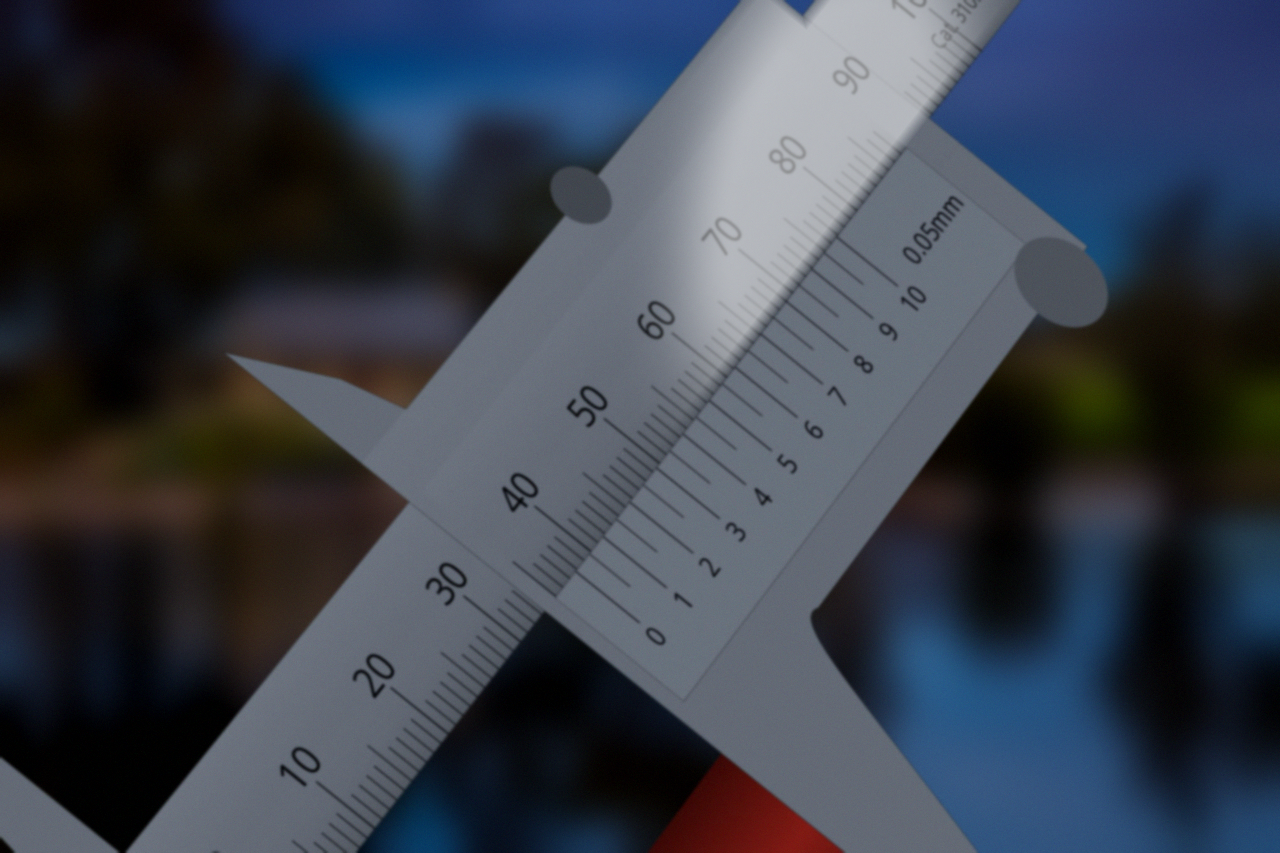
37.8; mm
